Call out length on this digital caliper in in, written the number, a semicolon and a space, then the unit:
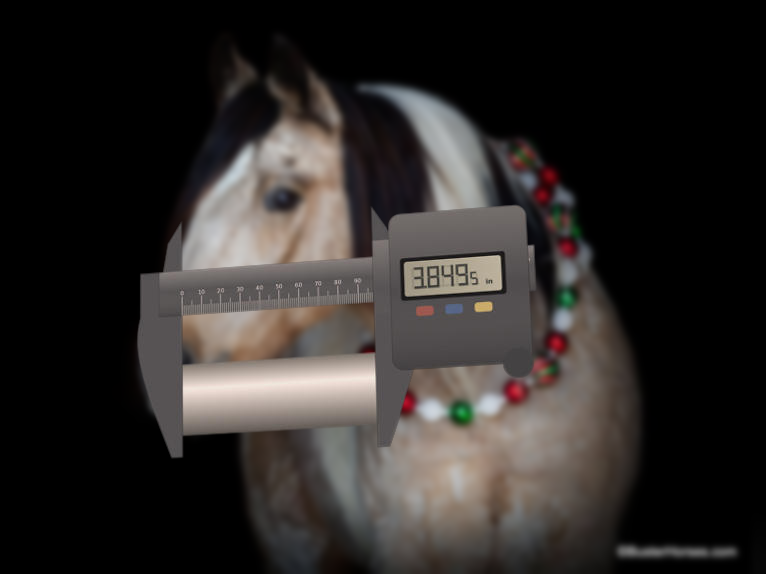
3.8495; in
